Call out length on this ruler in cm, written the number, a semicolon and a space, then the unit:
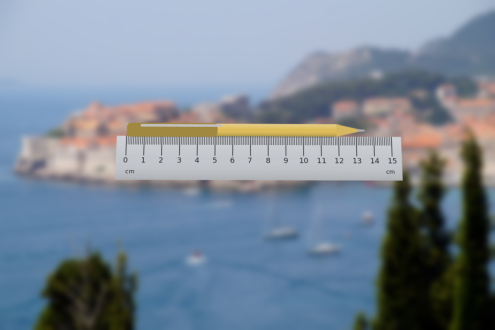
13.5; cm
